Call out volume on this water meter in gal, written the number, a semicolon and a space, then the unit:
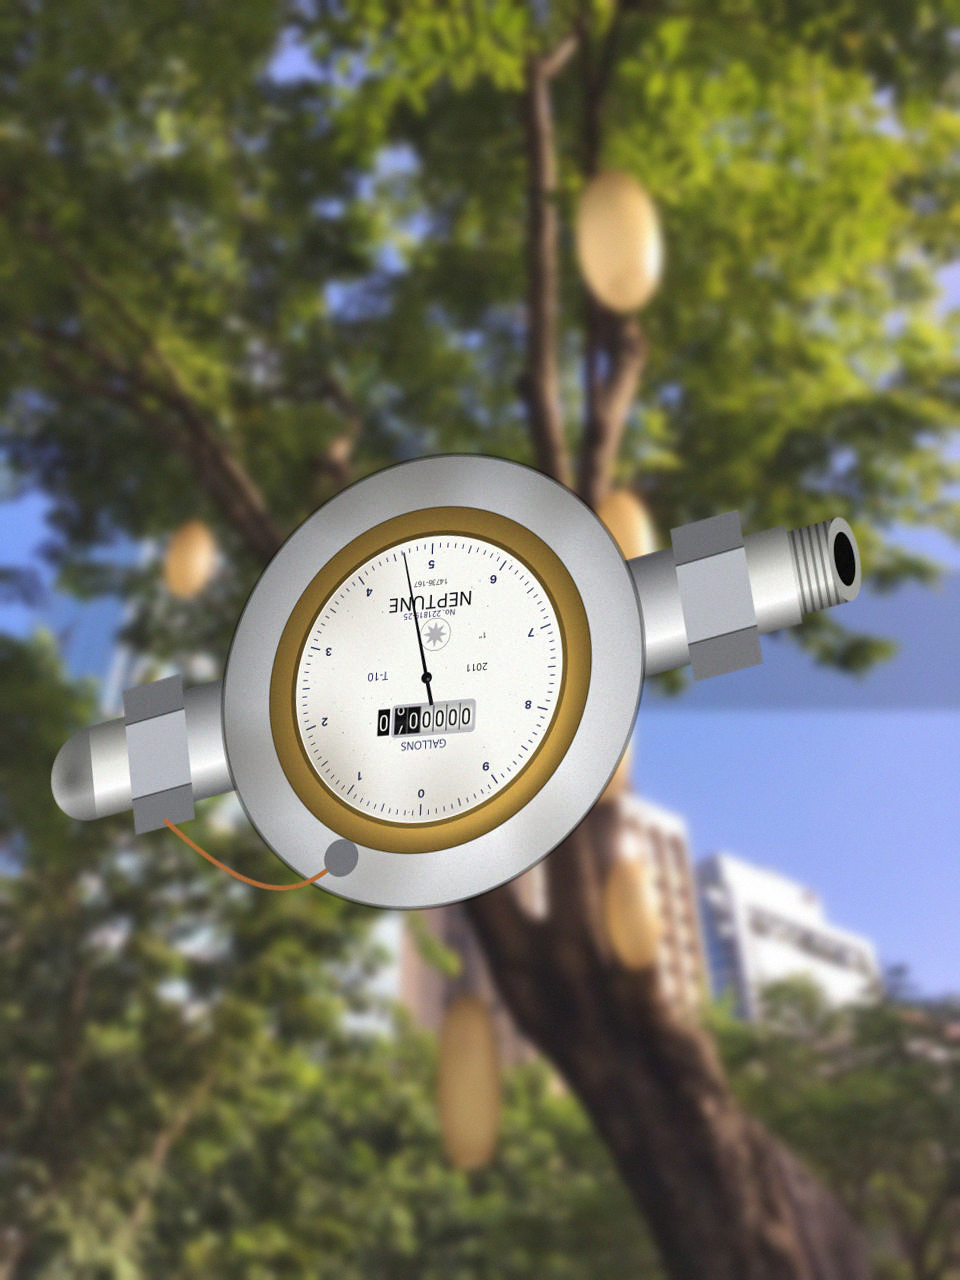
74.6; gal
